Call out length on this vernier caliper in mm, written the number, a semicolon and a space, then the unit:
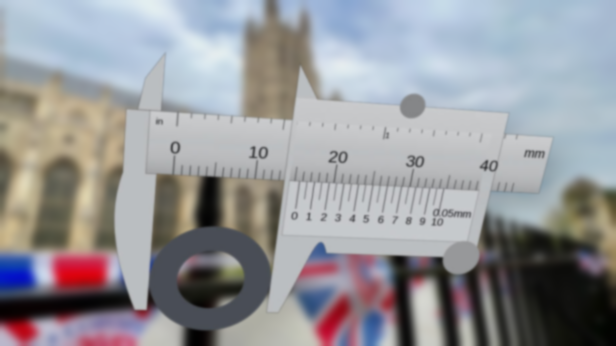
15.6; mm
